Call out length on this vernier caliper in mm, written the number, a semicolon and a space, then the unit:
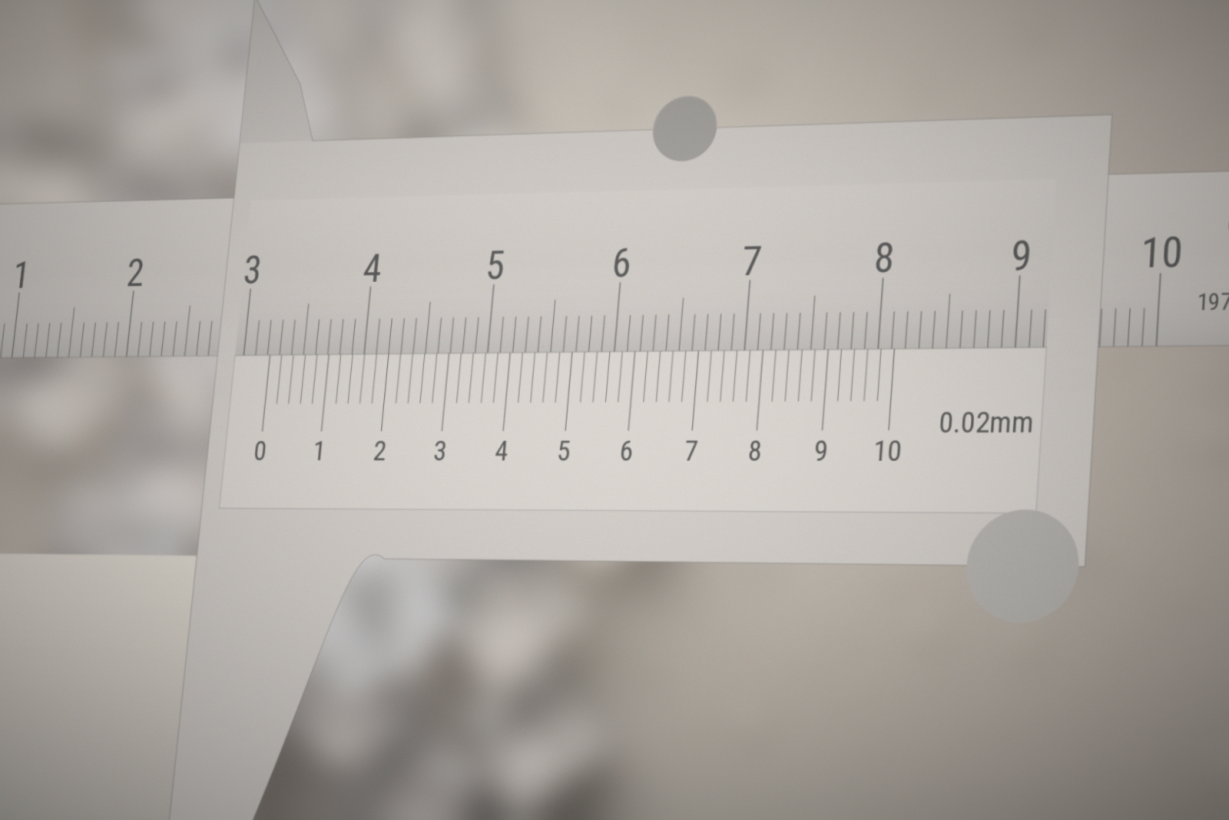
32.2; mm
